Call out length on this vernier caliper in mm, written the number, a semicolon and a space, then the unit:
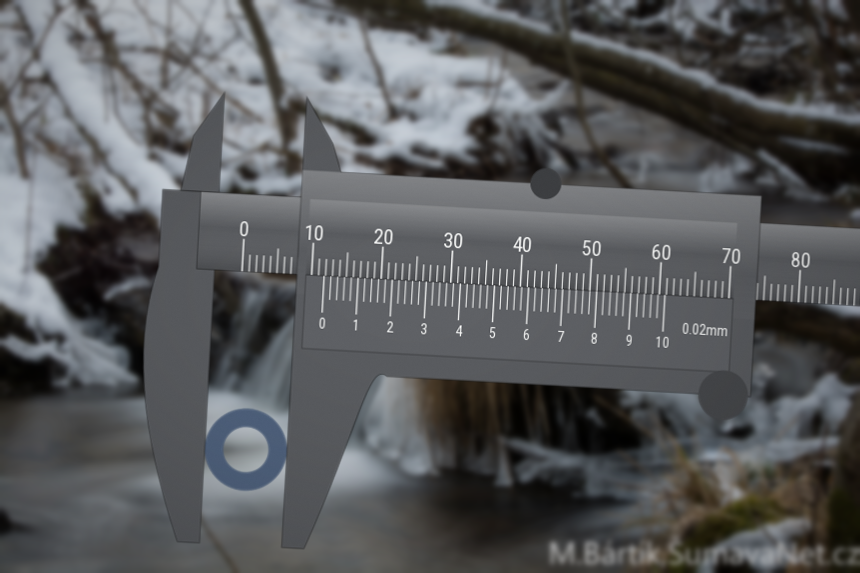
11.8; mm
